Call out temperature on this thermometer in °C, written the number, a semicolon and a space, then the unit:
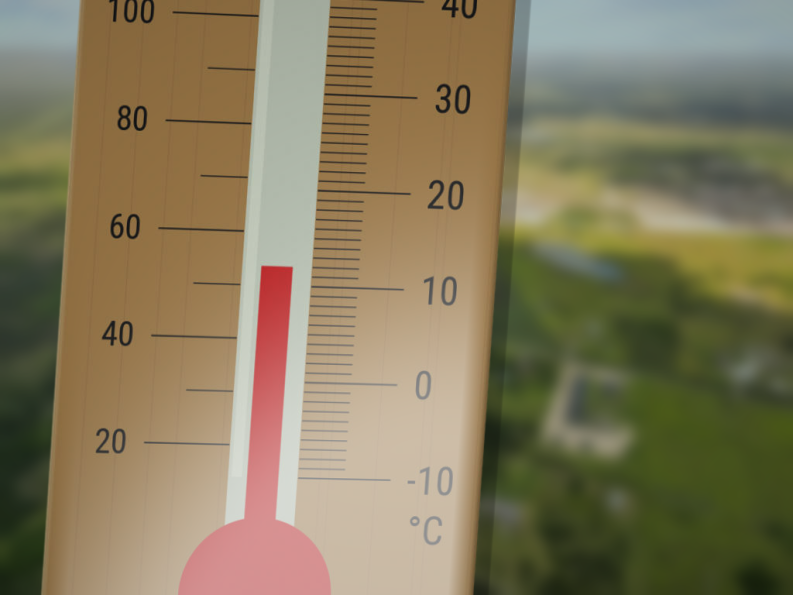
12; °C
